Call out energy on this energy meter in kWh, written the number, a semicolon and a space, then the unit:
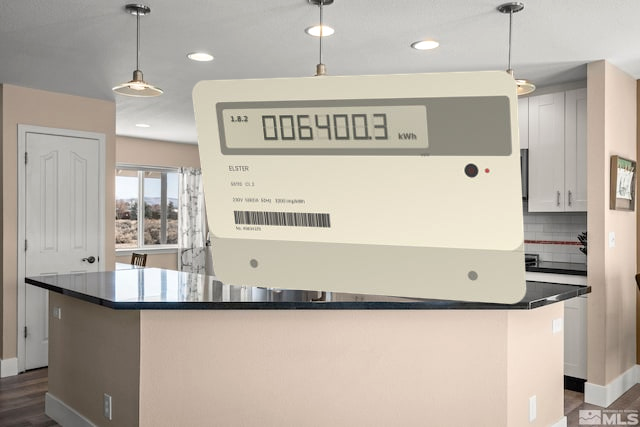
6400.3; kWh
